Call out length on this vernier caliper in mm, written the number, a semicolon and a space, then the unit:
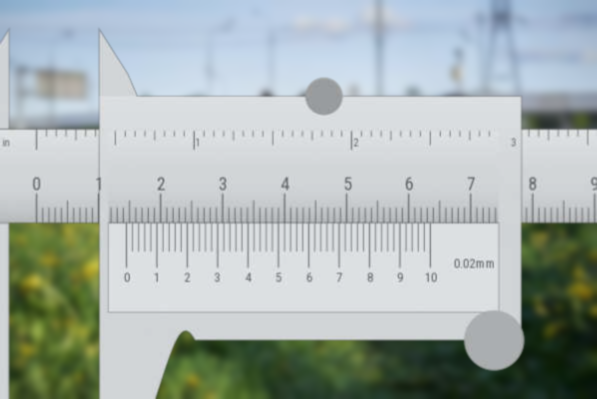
14.5; mm
